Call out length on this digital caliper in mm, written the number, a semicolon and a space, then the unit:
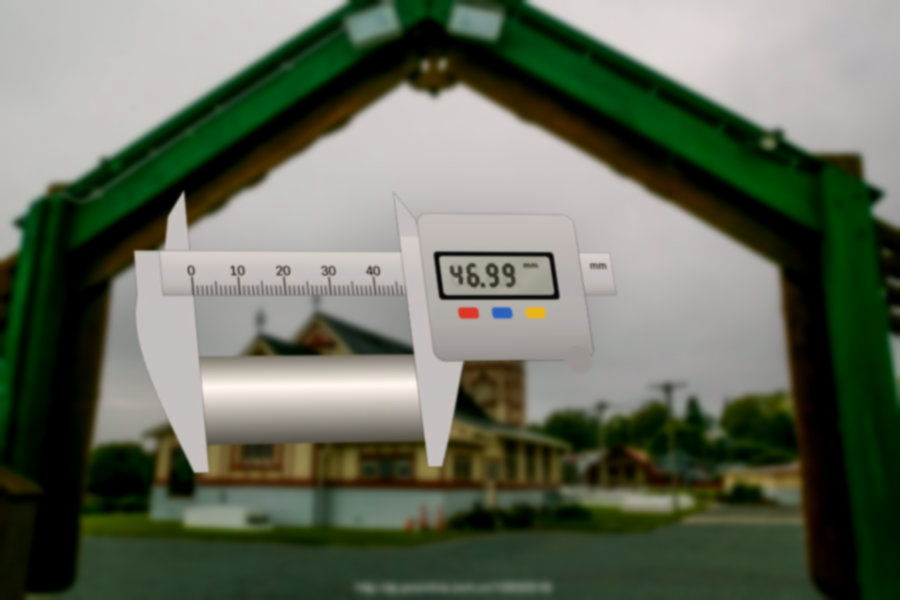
46.99; mm
